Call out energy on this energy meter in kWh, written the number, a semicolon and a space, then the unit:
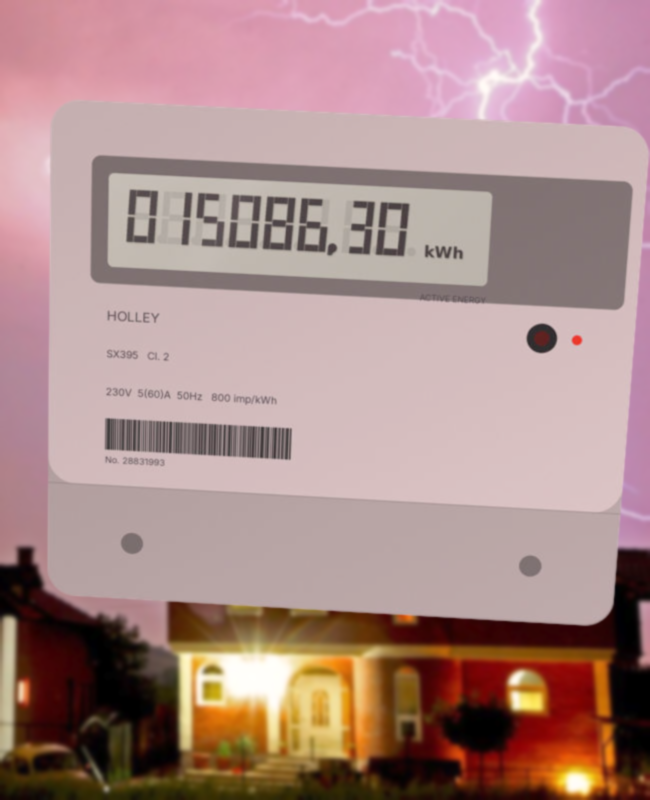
15086.30; kWh
